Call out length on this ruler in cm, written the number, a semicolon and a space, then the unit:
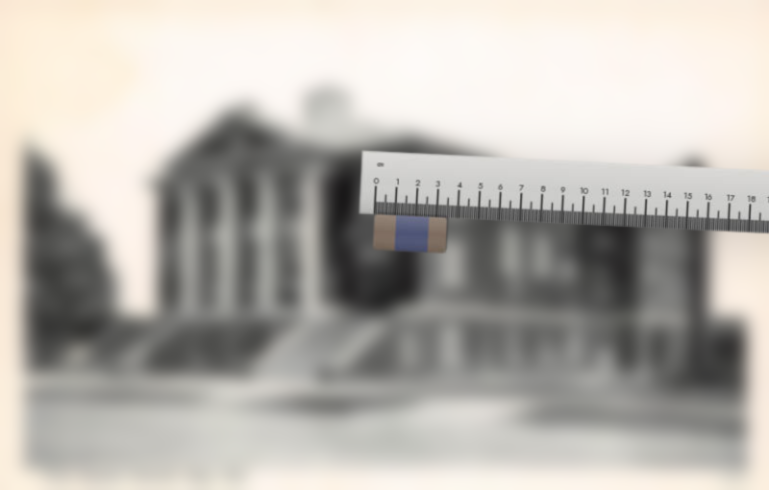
3.5; cm
